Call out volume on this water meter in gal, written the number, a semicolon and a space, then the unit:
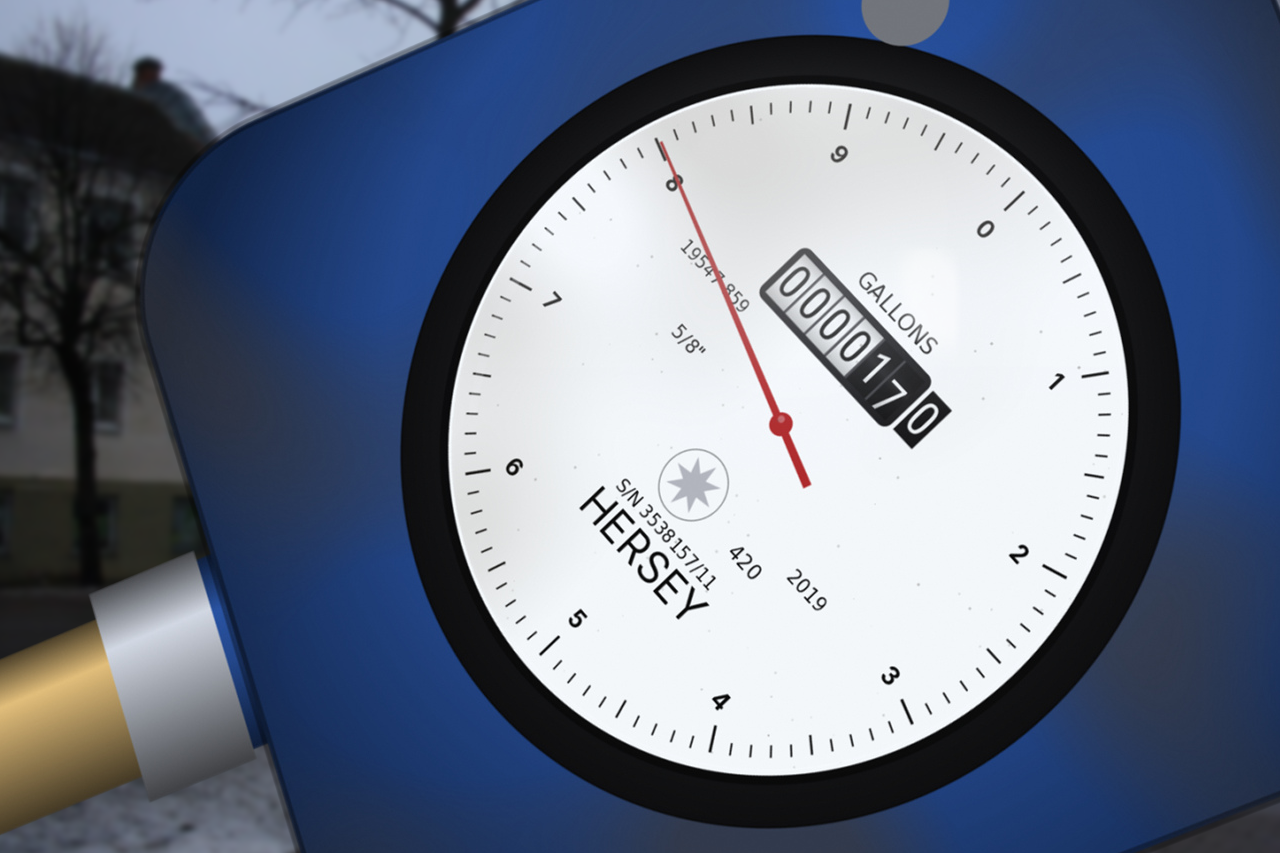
168.0; gal
